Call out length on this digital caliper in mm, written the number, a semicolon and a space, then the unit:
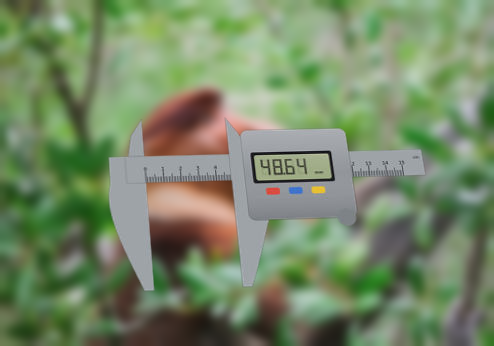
48.64; mm
